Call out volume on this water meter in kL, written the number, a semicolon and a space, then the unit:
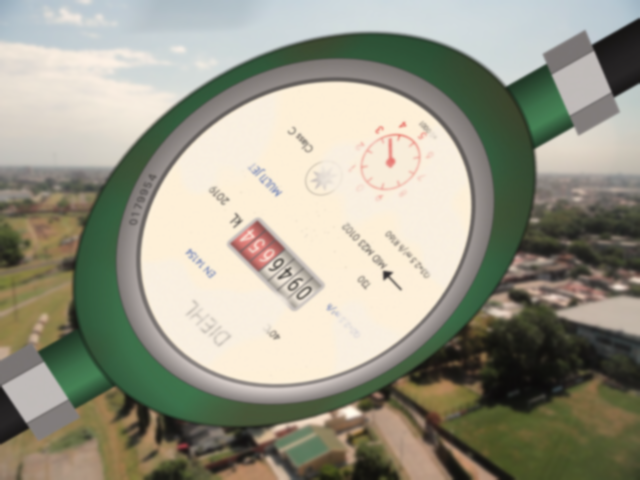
946.6543; kL
